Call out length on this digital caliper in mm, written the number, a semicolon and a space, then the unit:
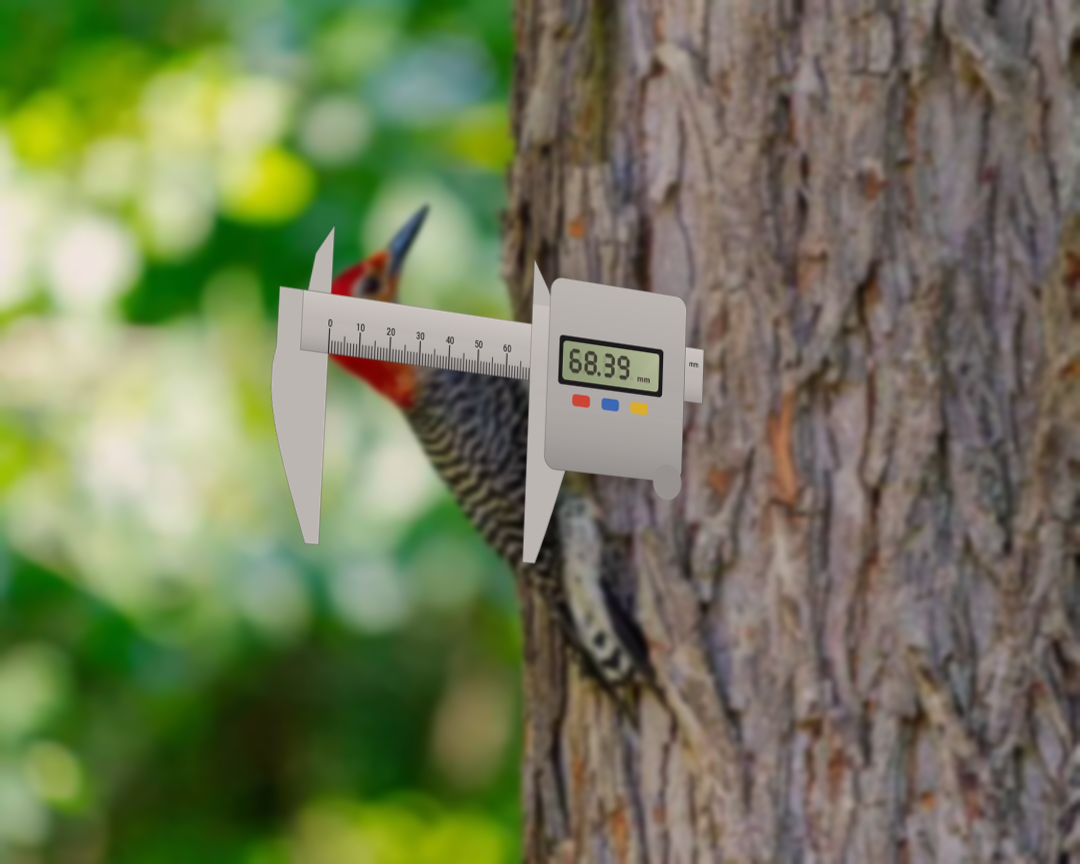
68.39; mm
